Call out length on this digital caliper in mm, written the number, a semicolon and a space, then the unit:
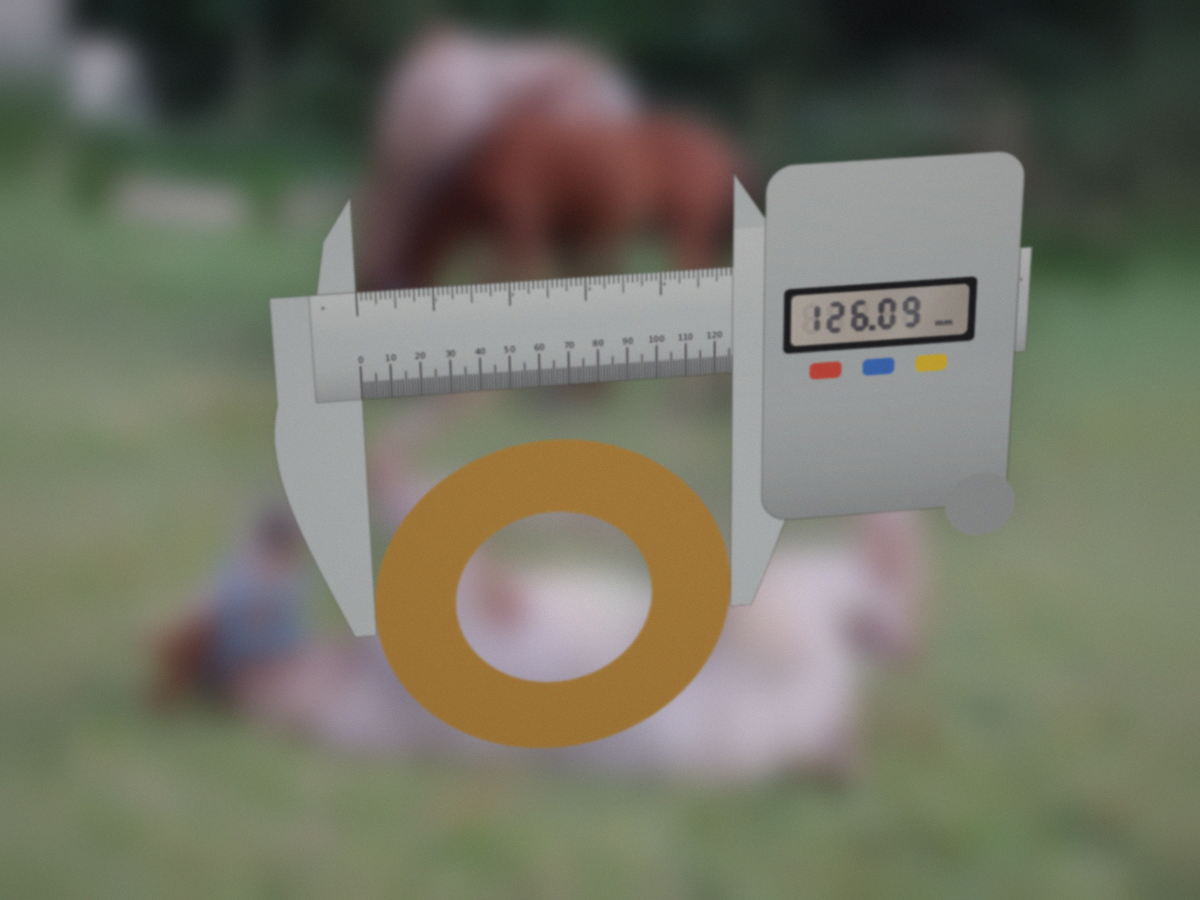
126.09; mm
